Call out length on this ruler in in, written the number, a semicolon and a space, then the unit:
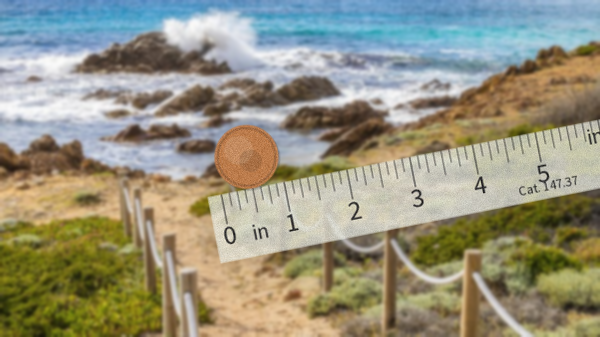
1; in
